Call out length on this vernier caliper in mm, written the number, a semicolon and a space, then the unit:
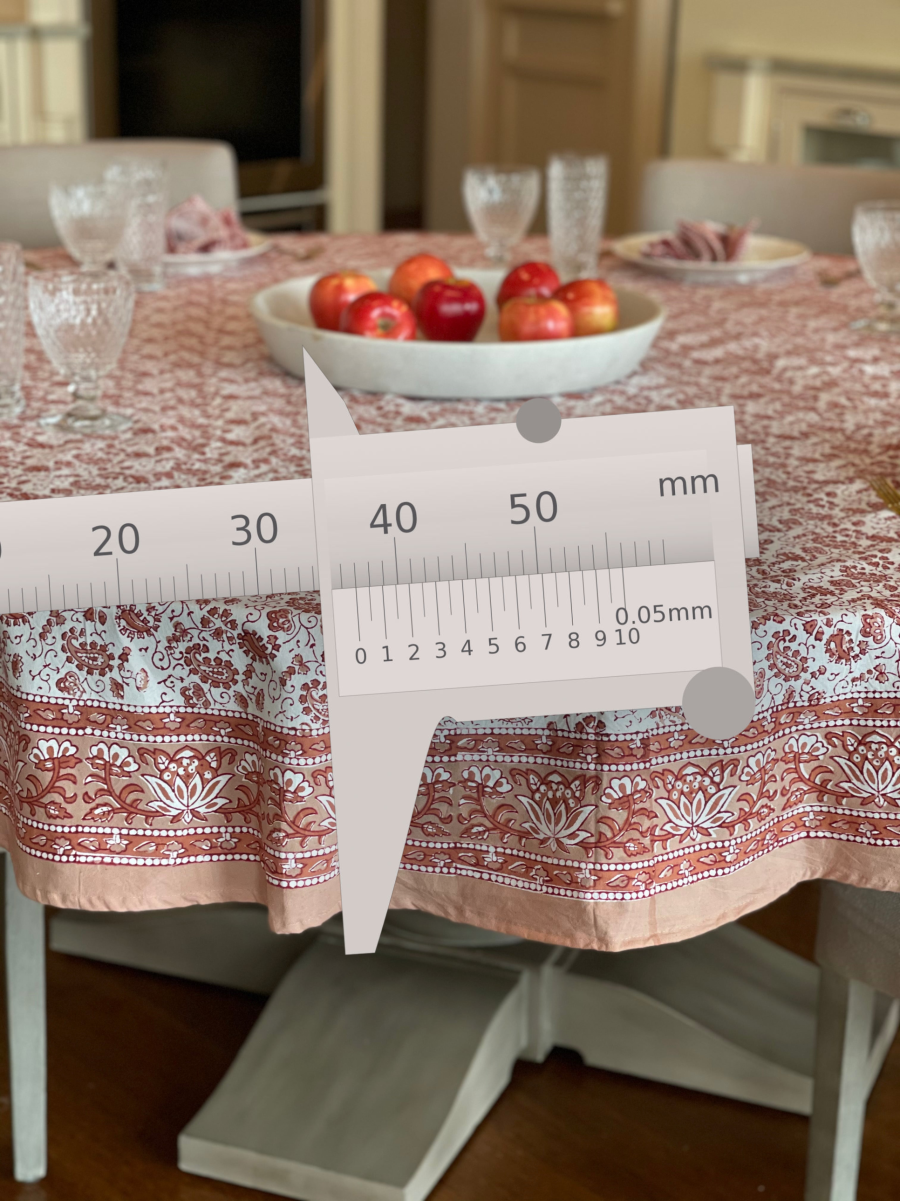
37.0; mm
